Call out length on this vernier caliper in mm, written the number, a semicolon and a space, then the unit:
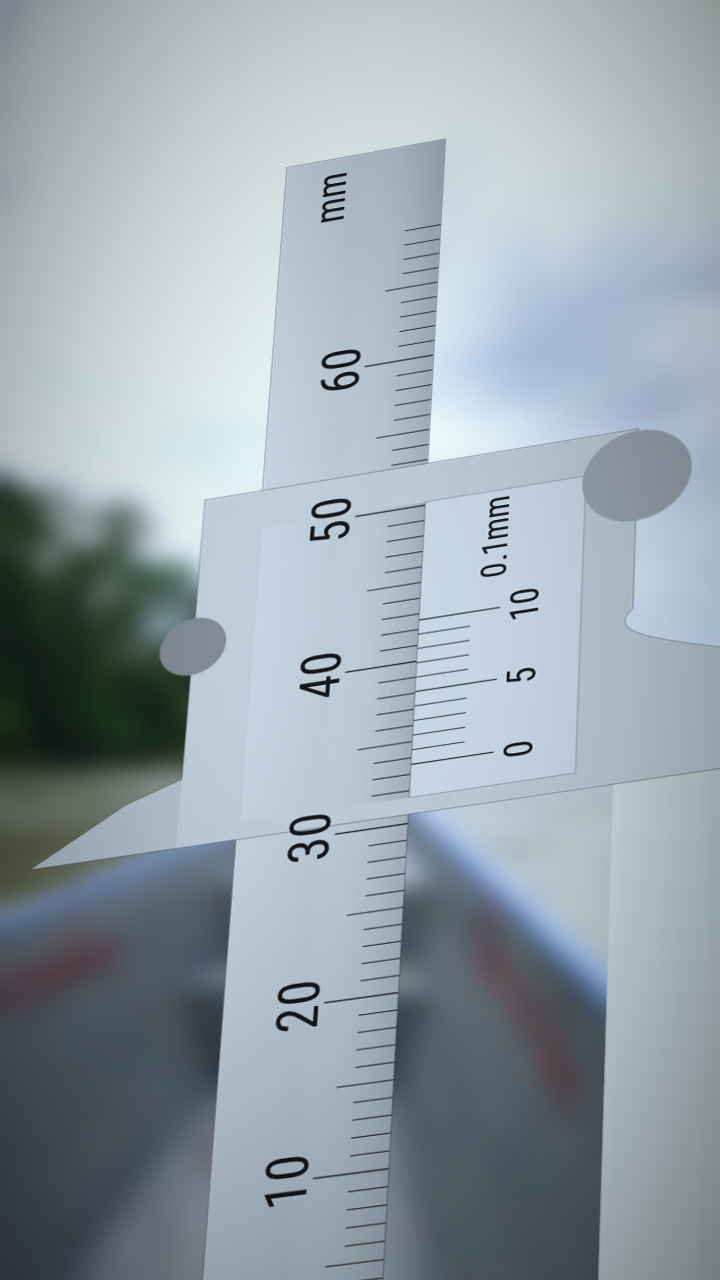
33.6; mm
